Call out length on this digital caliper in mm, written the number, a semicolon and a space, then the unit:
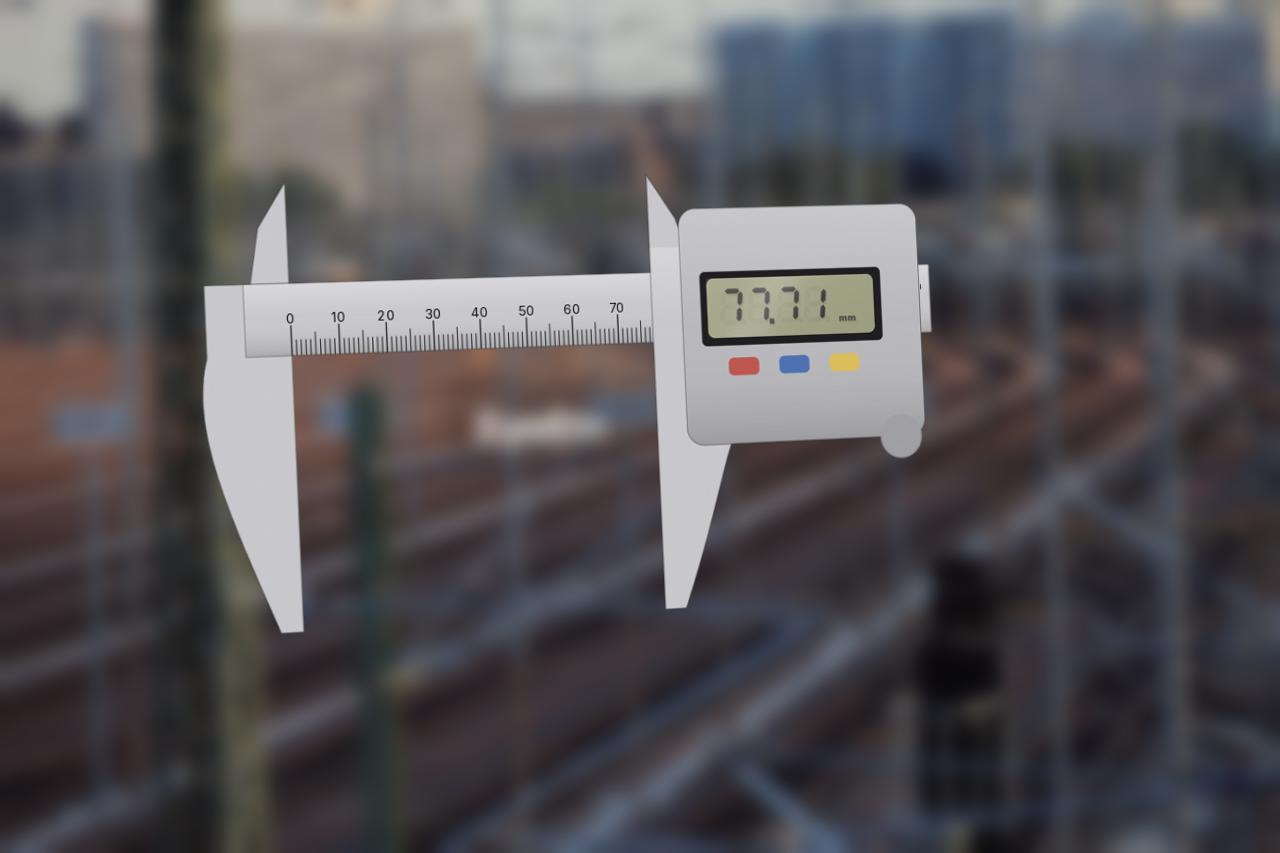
77.71; mm
